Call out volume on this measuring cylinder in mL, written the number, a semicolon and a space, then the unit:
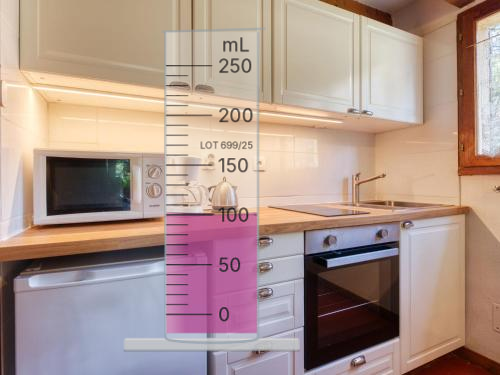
100; mL
